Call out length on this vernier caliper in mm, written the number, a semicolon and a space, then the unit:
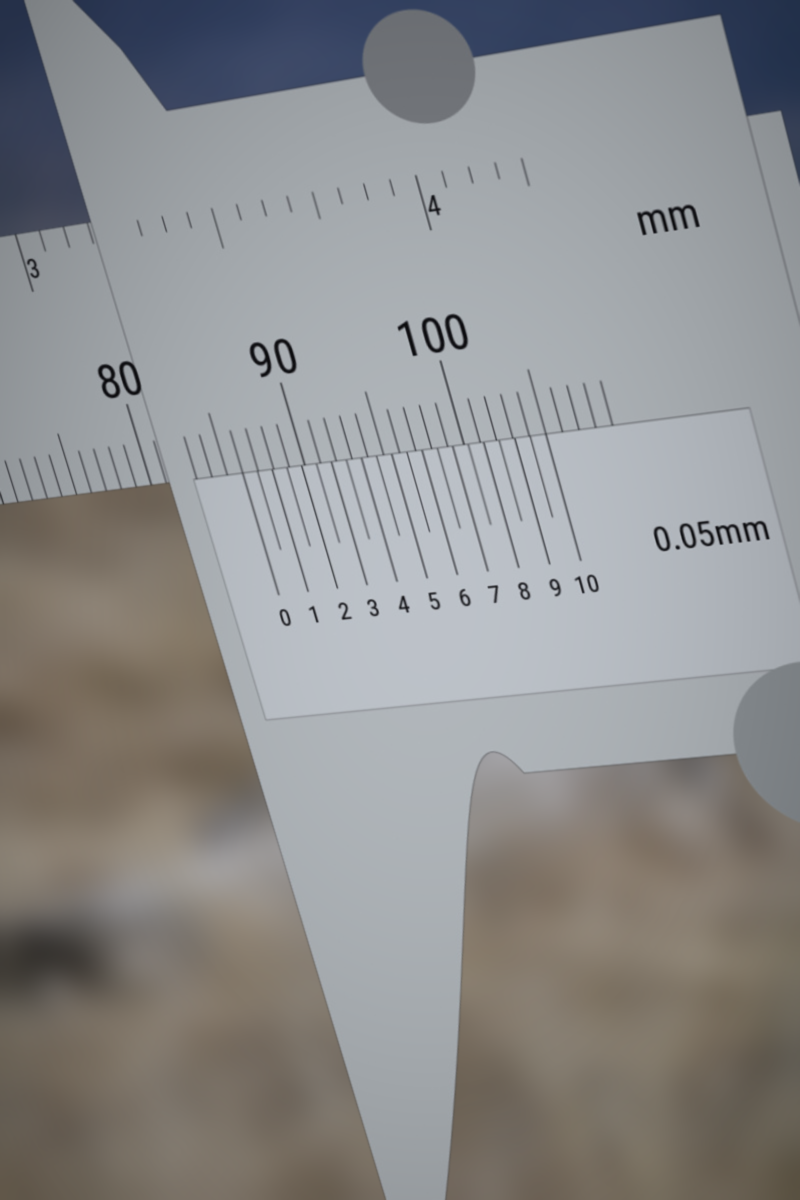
86.0; mm
